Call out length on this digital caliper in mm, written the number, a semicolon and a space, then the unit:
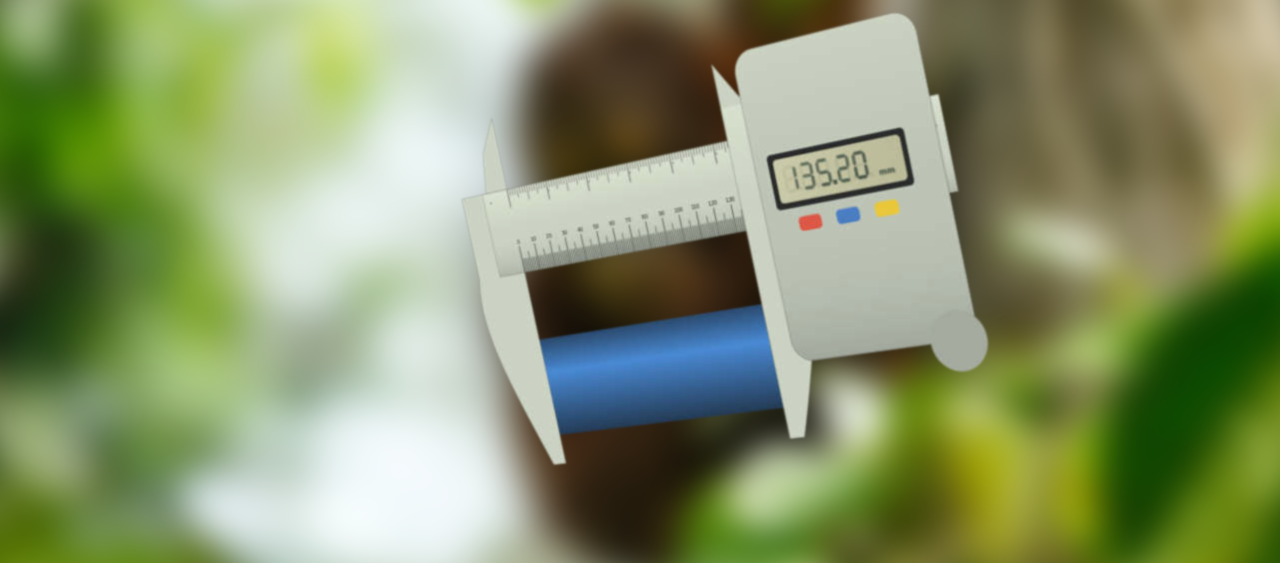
135.20; mm
